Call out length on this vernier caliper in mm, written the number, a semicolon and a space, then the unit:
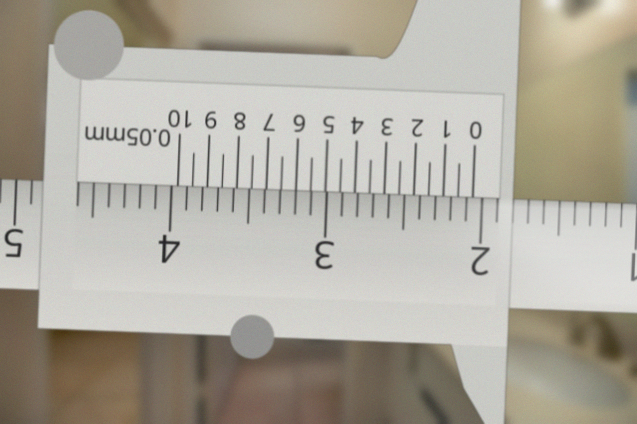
20.6; mm
